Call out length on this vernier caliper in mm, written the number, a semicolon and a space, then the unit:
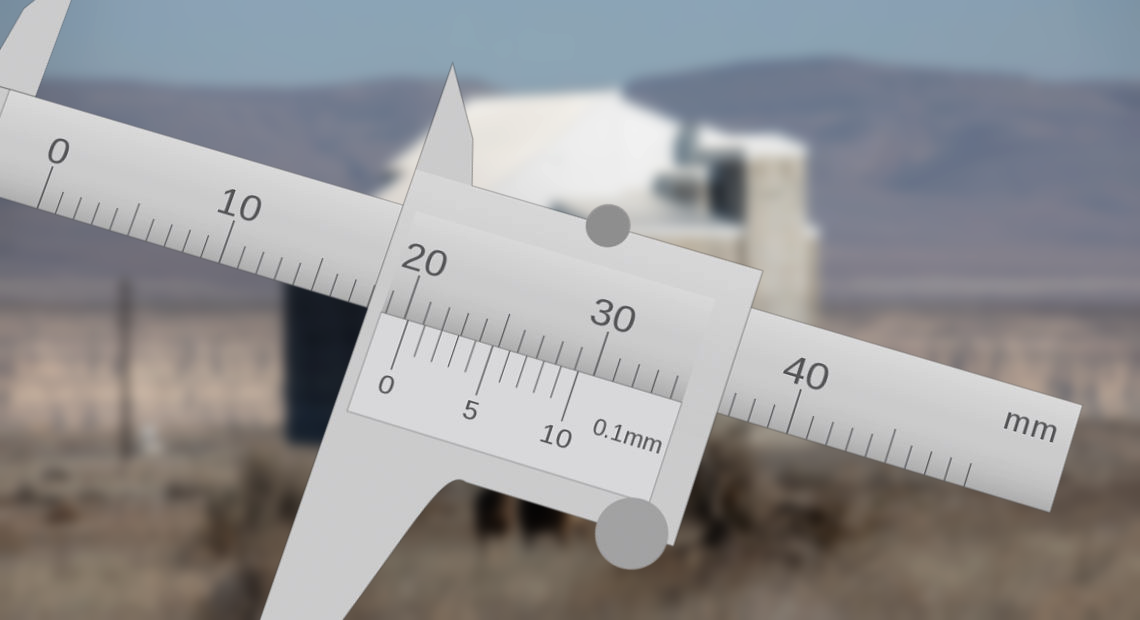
20.2; mm
